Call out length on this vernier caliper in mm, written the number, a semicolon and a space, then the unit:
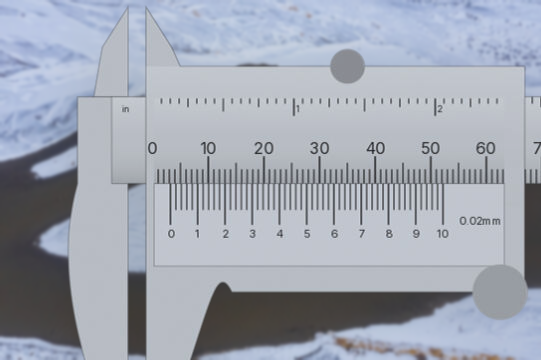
3.2; mm
